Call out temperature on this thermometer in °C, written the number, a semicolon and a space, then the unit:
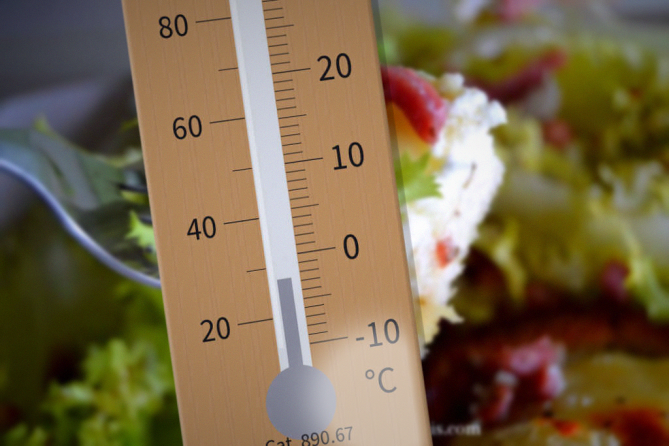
-2.5; °C
